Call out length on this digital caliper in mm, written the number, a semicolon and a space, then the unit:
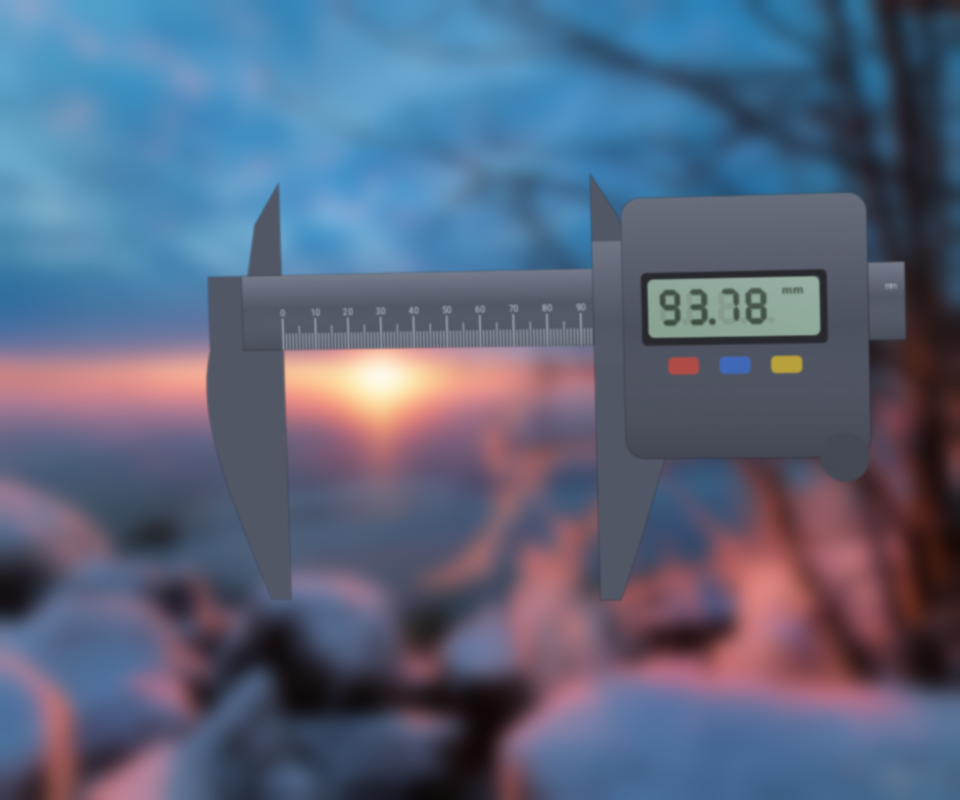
93.78; mm
